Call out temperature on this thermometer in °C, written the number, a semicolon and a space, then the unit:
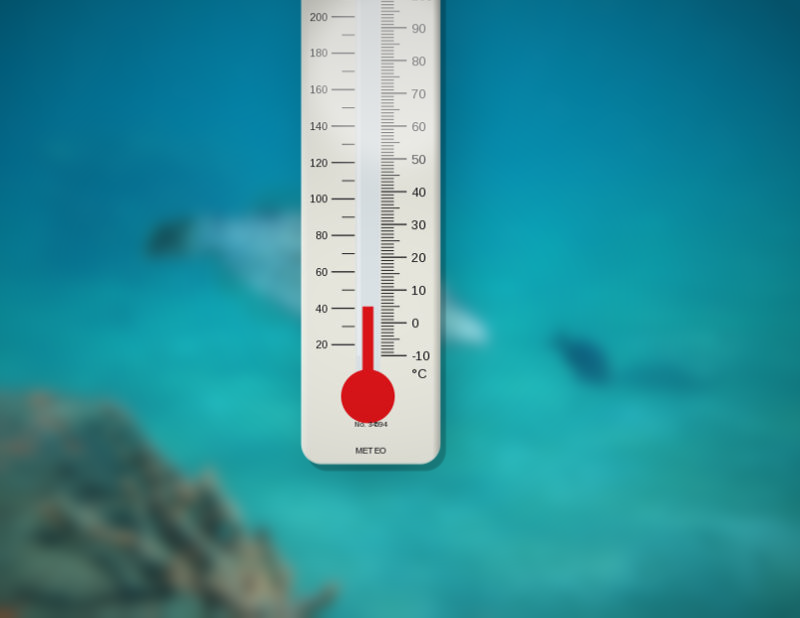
5; °C
